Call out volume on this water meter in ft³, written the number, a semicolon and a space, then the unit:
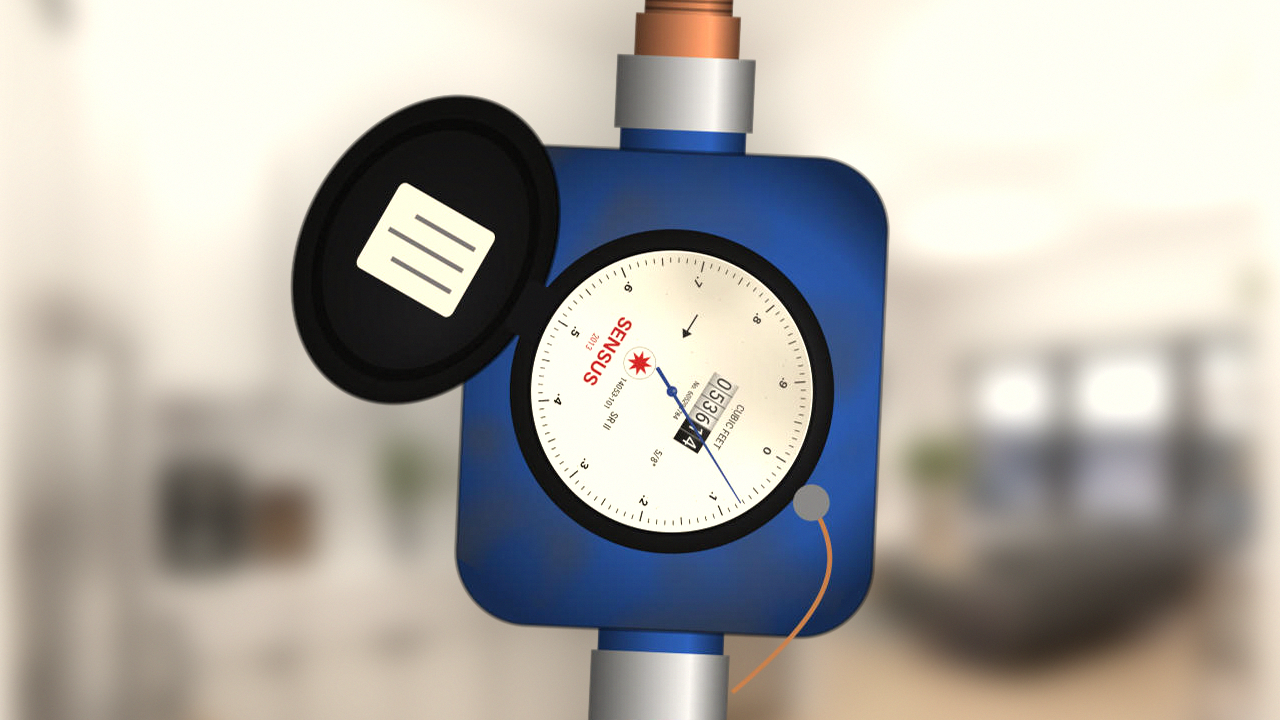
53614.07; ft³
